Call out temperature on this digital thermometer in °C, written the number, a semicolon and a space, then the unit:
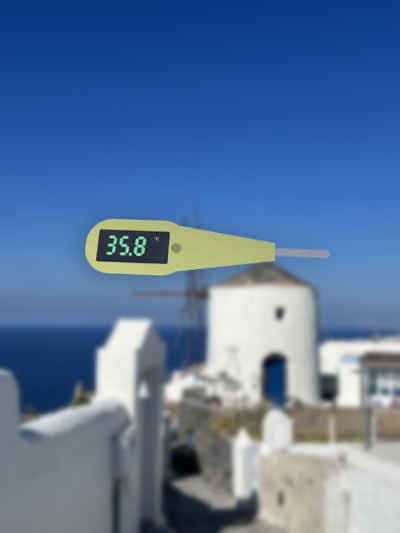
35.8; °C
